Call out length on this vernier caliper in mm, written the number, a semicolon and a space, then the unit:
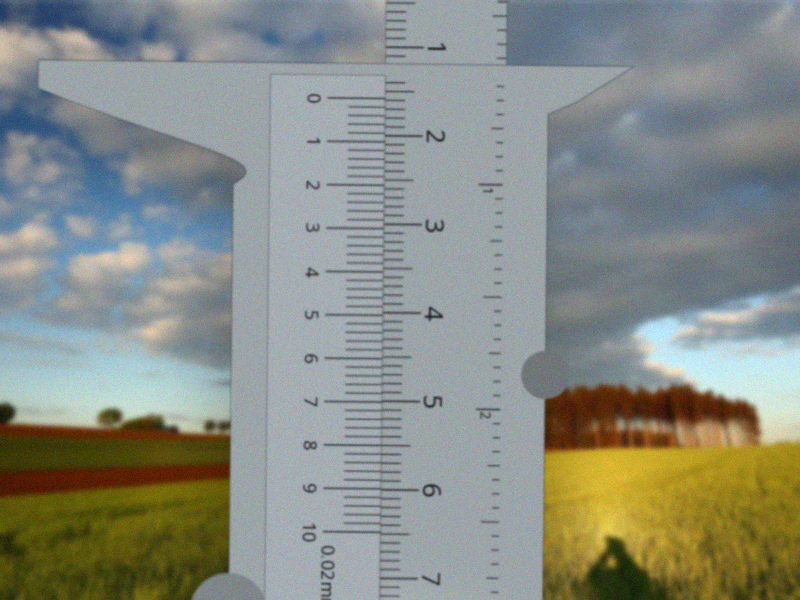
15.8; mm
